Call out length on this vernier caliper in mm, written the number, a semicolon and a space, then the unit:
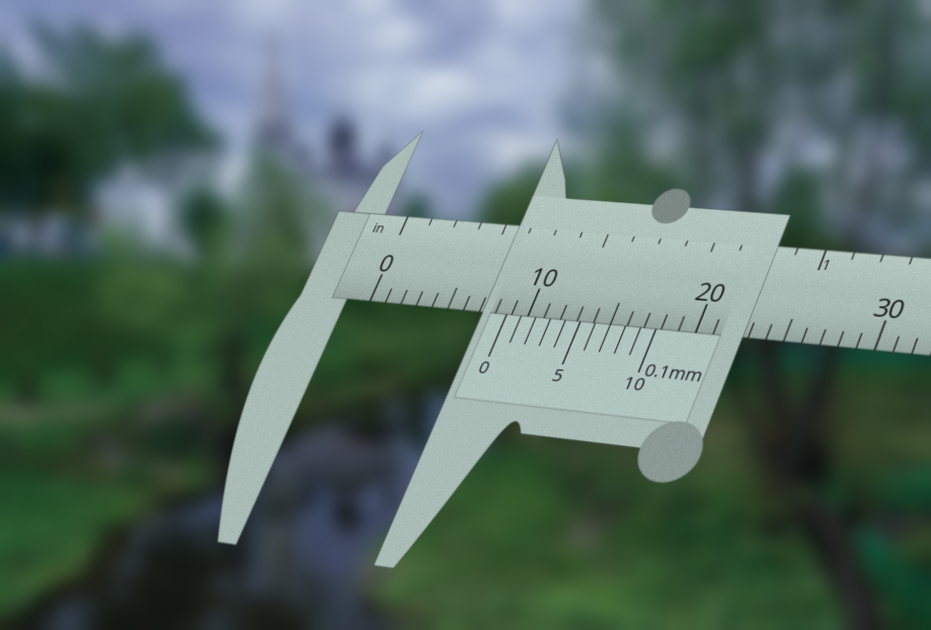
8.7; mm
